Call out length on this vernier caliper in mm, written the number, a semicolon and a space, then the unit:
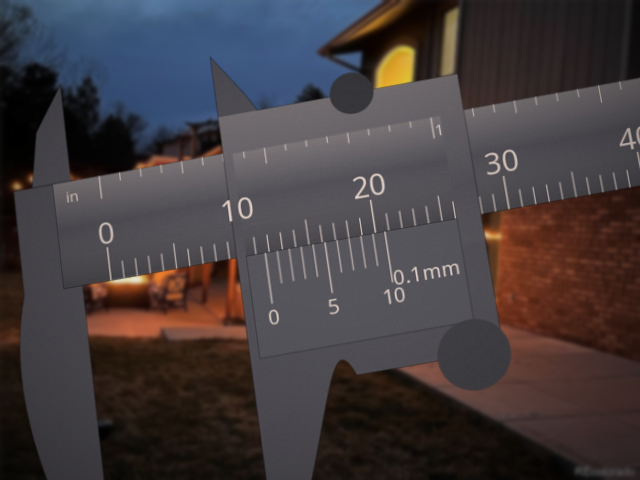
11.7; mm
